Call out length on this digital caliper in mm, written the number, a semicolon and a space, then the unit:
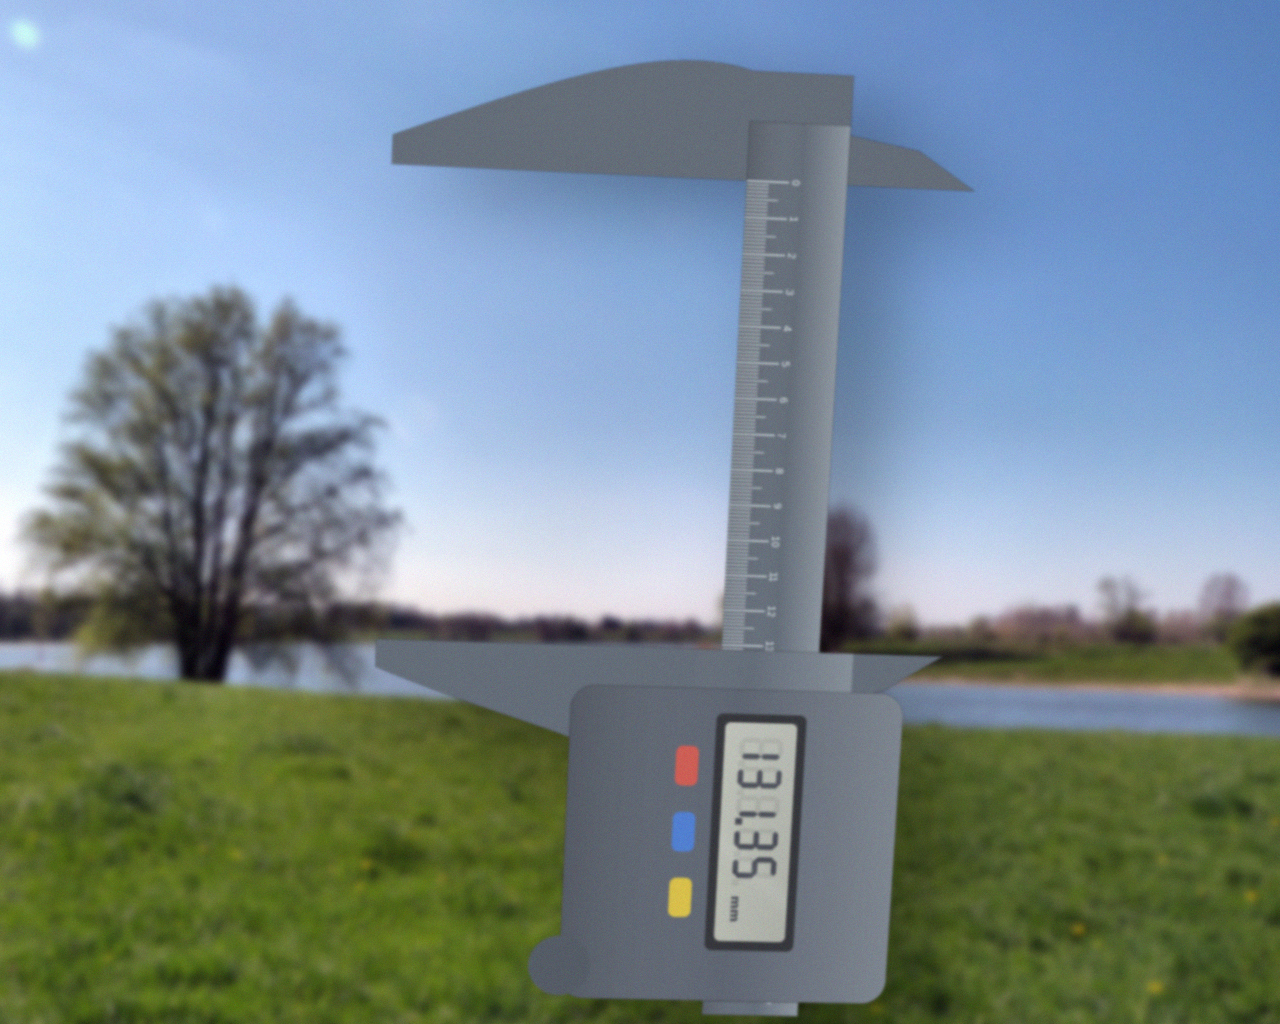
131.35; mm
